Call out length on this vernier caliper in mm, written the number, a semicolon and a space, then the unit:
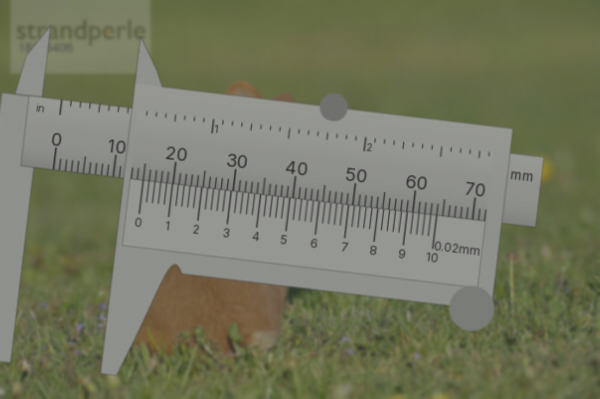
15.0; mm
